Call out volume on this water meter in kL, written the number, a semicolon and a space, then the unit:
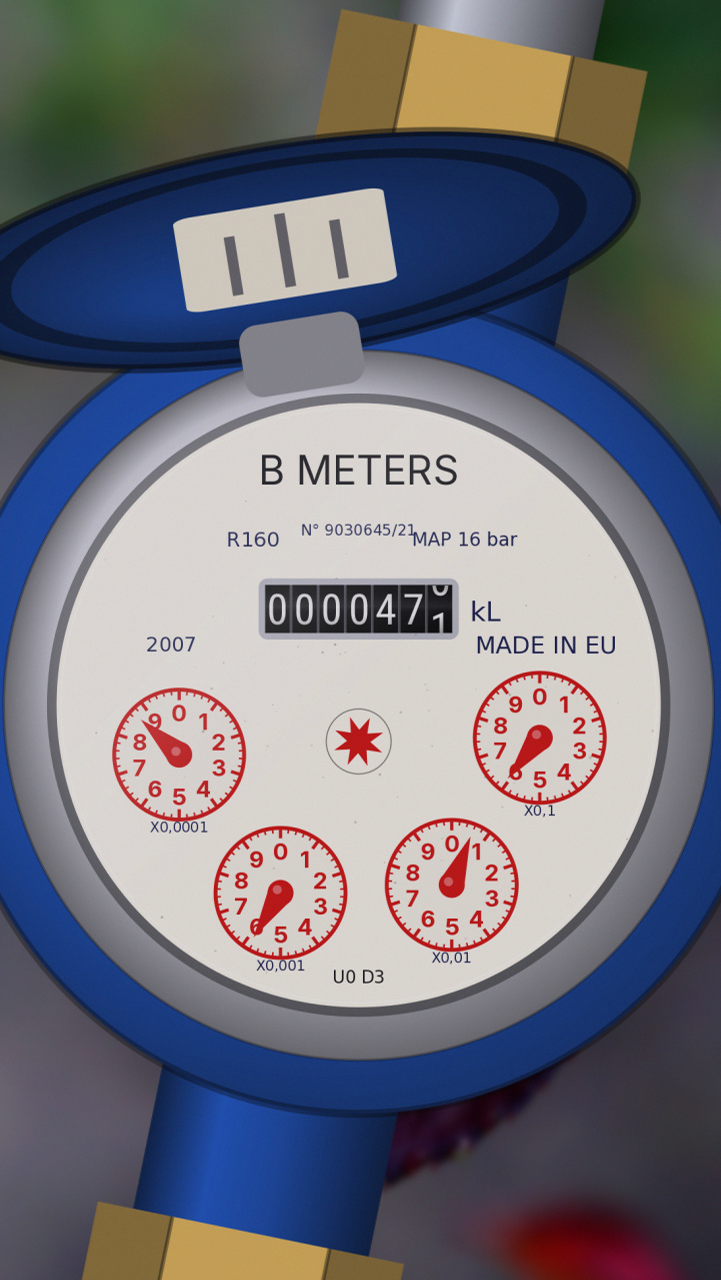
470.6058; kL
